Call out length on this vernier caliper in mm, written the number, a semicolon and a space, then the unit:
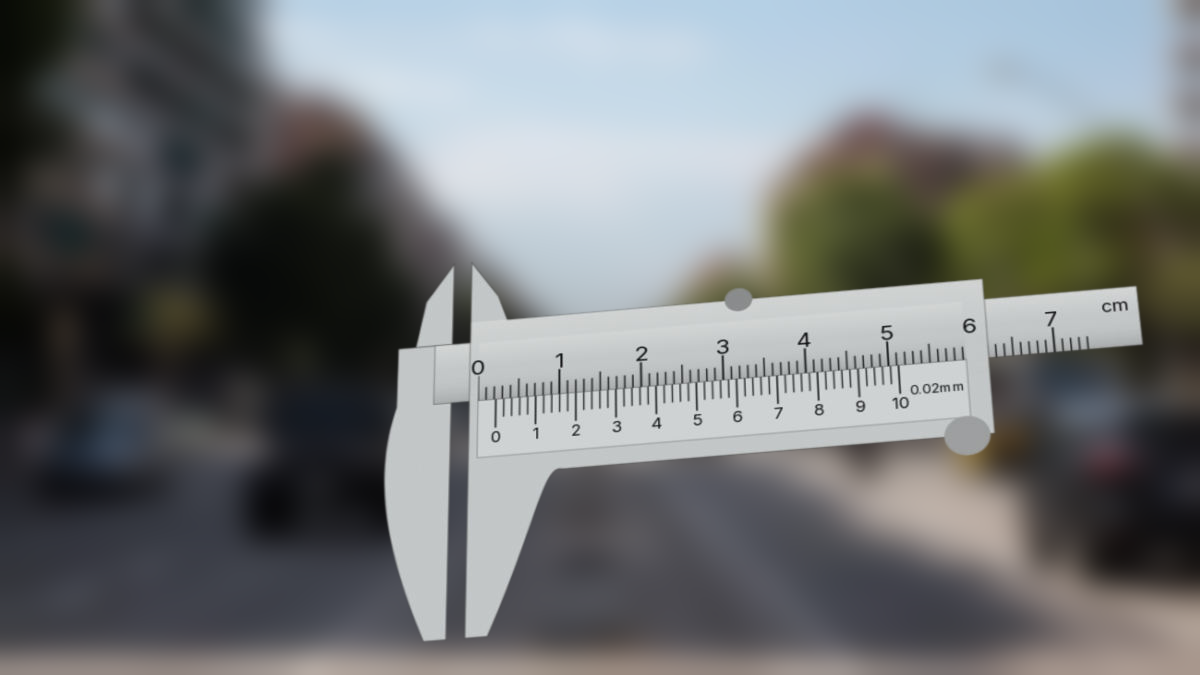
2.2; mm
